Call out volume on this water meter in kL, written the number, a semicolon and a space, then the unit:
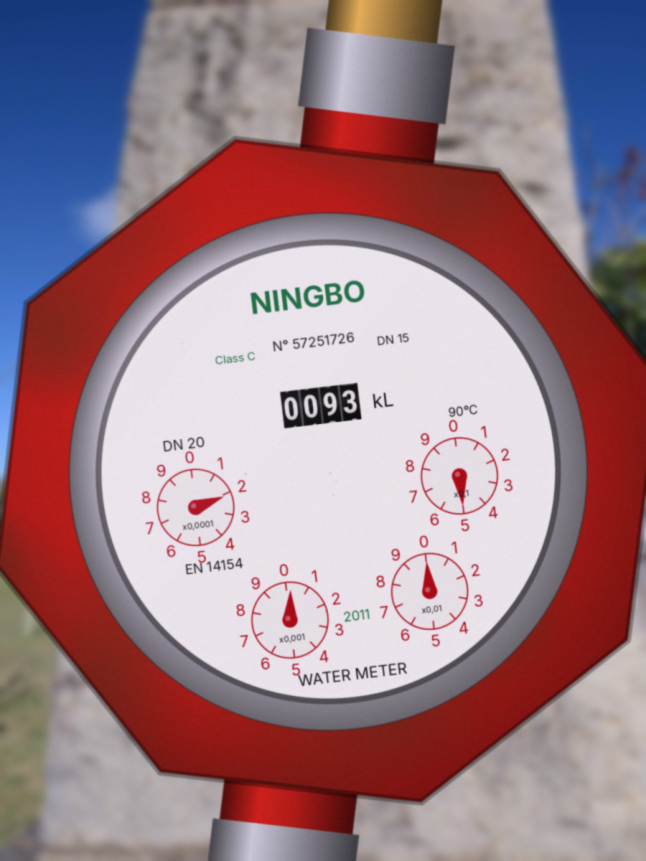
93.5002; kL
